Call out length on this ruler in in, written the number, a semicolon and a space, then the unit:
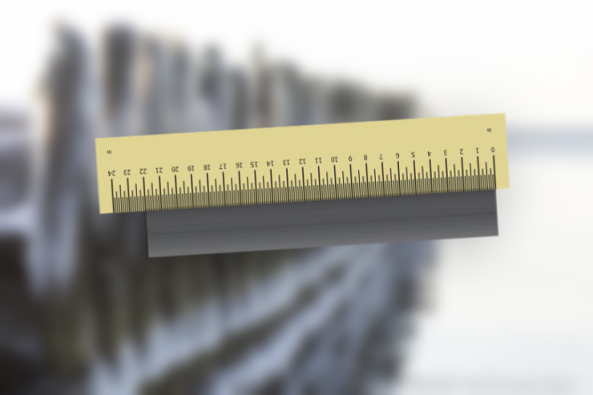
22; in
